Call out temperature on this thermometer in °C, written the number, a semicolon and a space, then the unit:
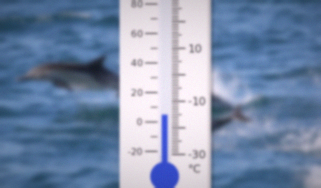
-15; °C
